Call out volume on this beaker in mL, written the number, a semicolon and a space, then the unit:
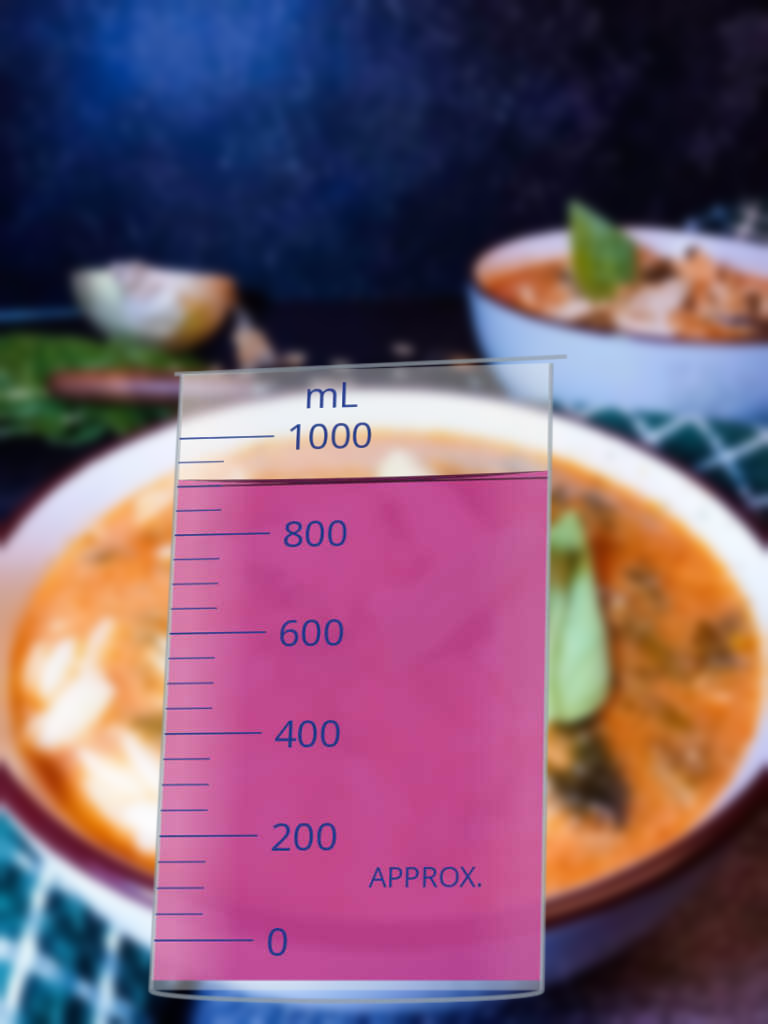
900; mL
